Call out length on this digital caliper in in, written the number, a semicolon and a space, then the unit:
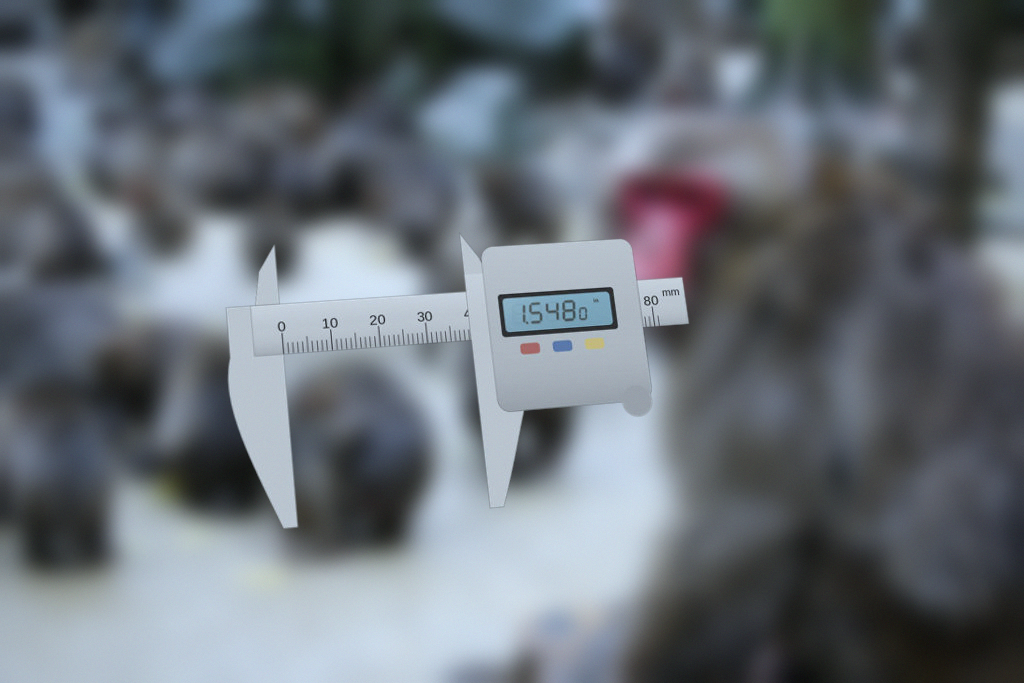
1.5480; in
